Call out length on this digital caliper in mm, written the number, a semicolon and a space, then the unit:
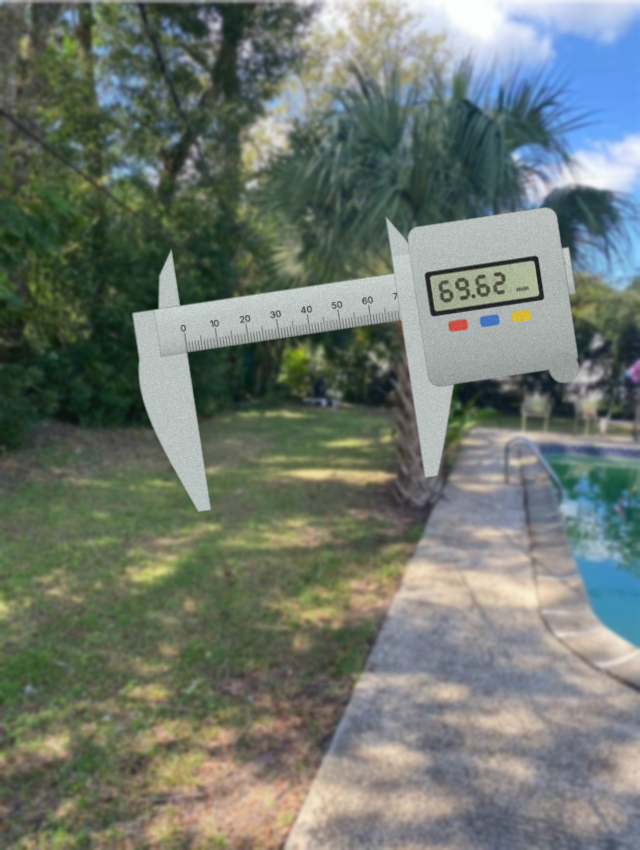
69.62; mm
